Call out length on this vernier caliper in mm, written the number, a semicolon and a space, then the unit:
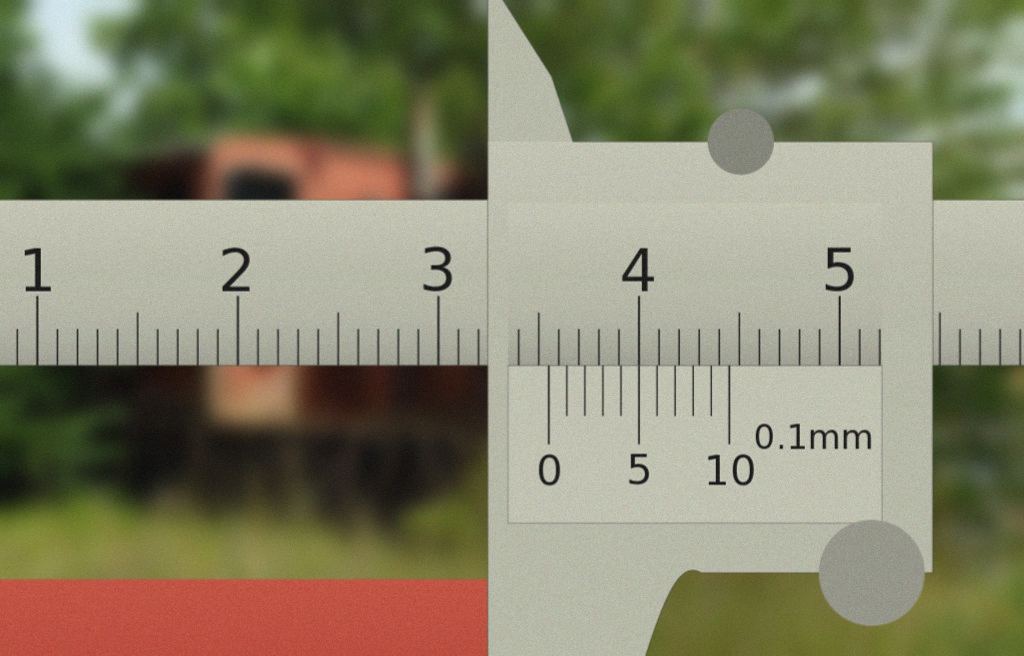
35.5; mm
